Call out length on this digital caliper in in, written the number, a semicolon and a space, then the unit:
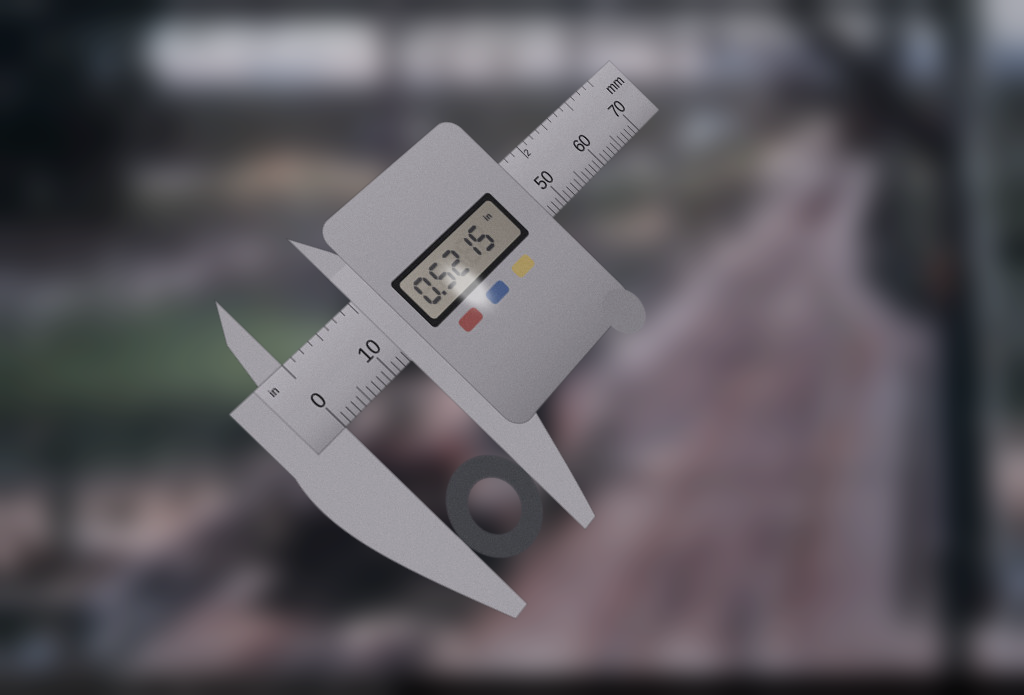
0.5215; in
